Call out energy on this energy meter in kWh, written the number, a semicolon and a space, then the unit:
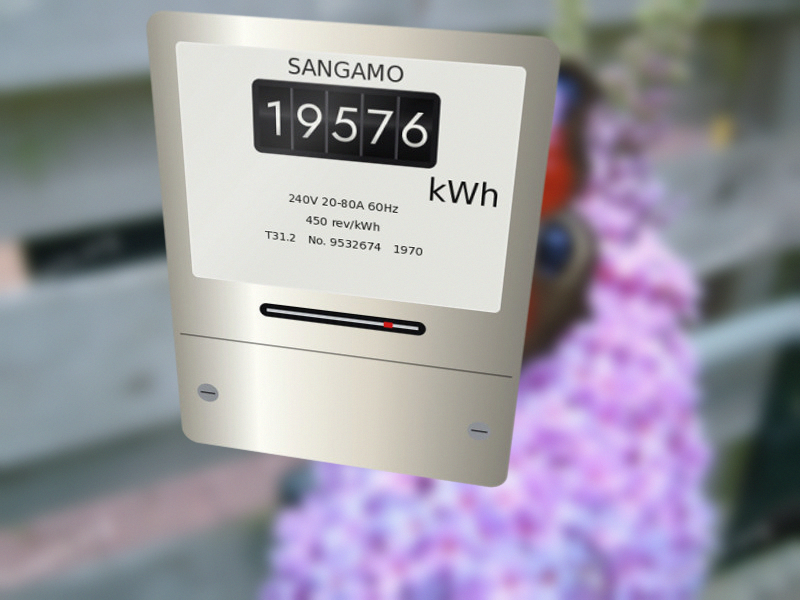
19576; kWh
